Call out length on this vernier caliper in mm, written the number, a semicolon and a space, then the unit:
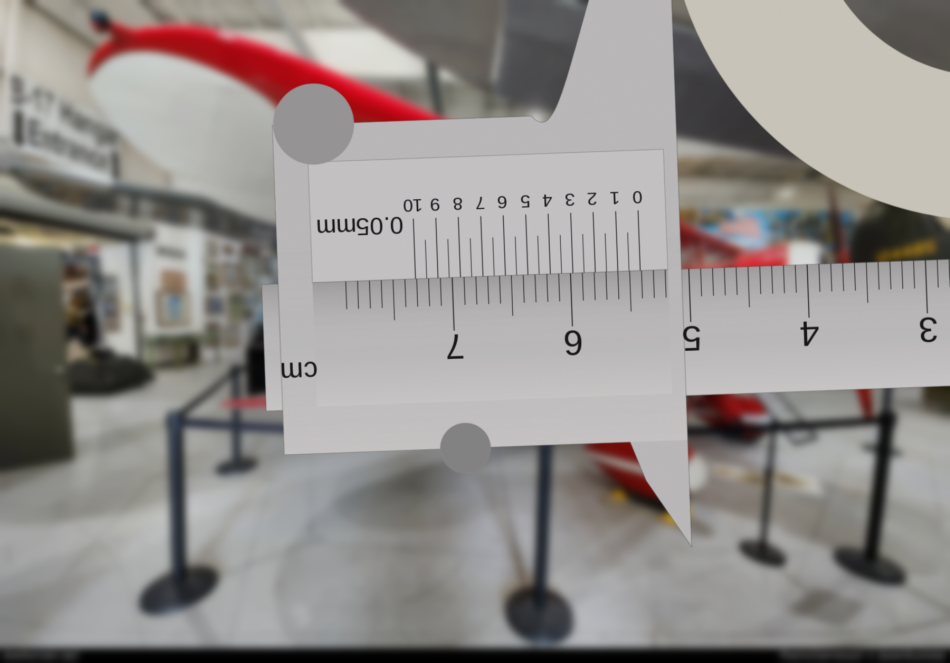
54.1; mm
